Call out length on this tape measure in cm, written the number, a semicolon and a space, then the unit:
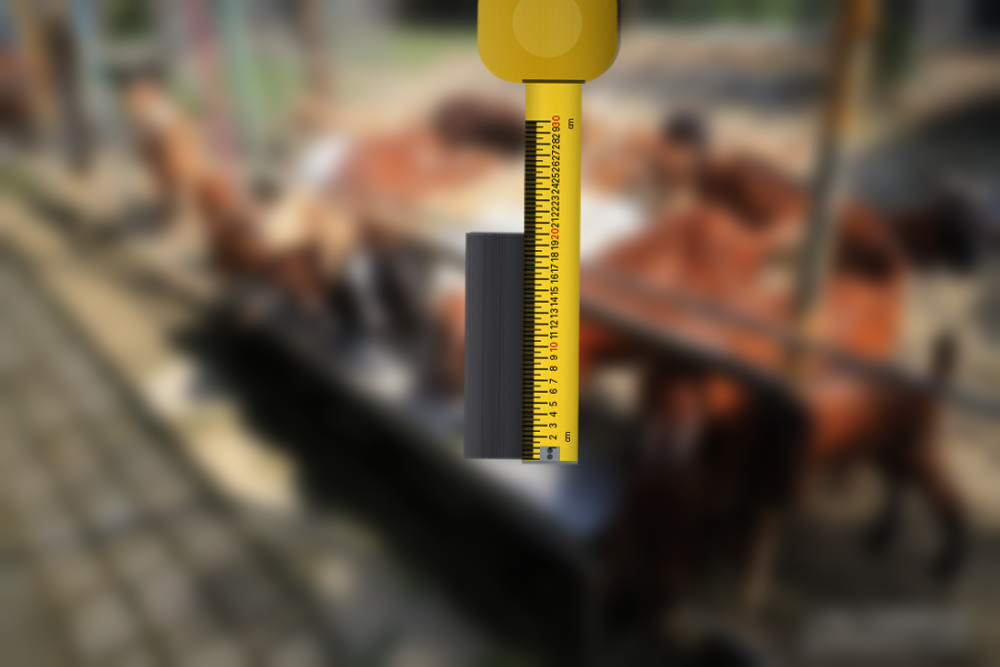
20; cm
